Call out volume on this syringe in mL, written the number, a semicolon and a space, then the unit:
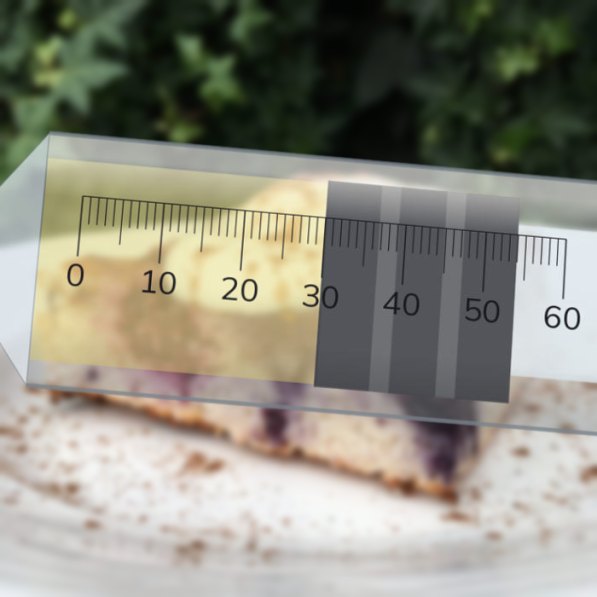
30; mL
